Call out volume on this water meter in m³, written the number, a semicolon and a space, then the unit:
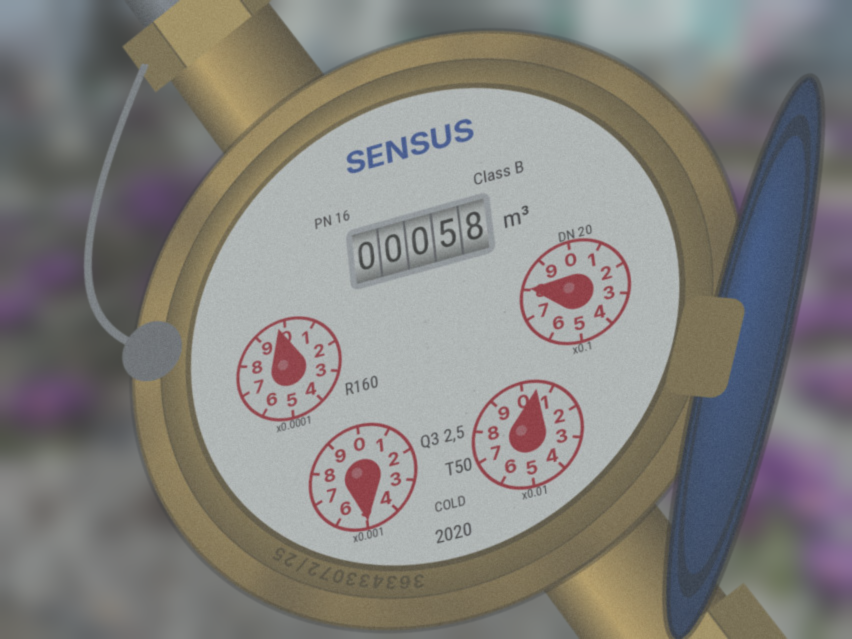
58.8049; m³
